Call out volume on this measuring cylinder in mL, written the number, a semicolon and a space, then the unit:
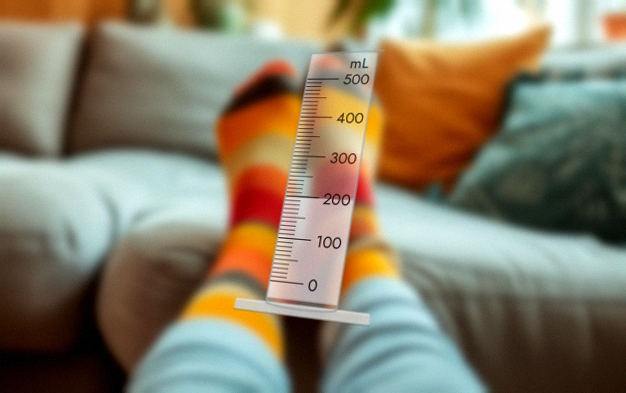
200; mL
